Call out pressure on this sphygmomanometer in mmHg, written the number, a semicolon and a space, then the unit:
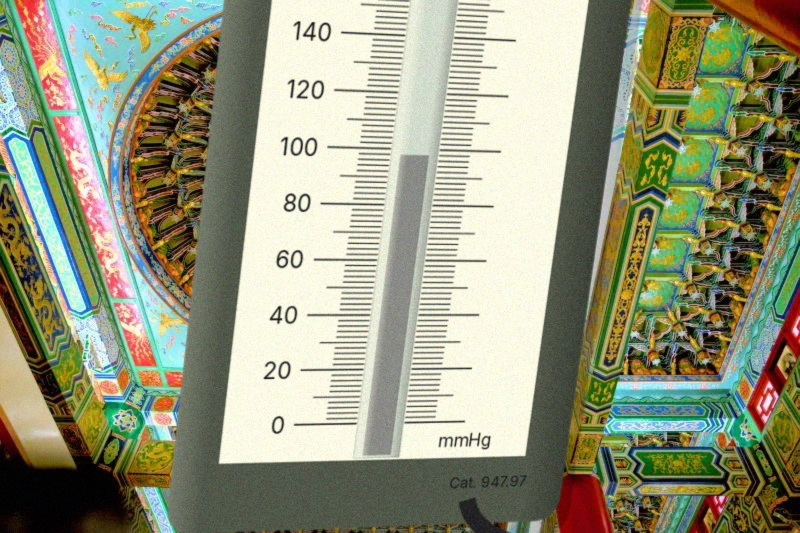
98; mmHg
